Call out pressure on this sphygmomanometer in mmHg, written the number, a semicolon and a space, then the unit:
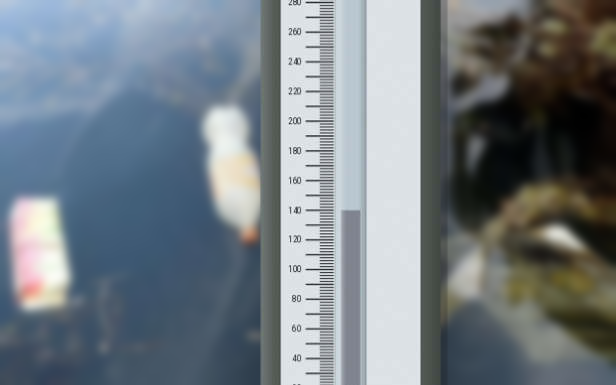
140; mmHg
